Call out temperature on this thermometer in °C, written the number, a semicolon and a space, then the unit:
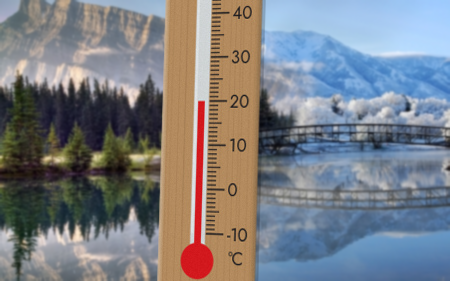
20; °C
